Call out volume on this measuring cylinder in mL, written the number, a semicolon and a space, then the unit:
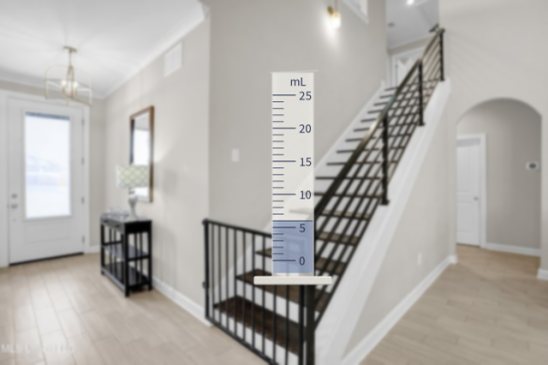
6; mL
